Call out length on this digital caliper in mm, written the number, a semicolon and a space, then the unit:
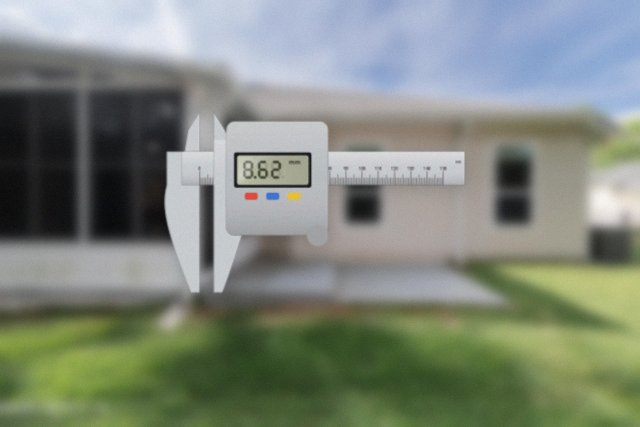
8.62; mm
